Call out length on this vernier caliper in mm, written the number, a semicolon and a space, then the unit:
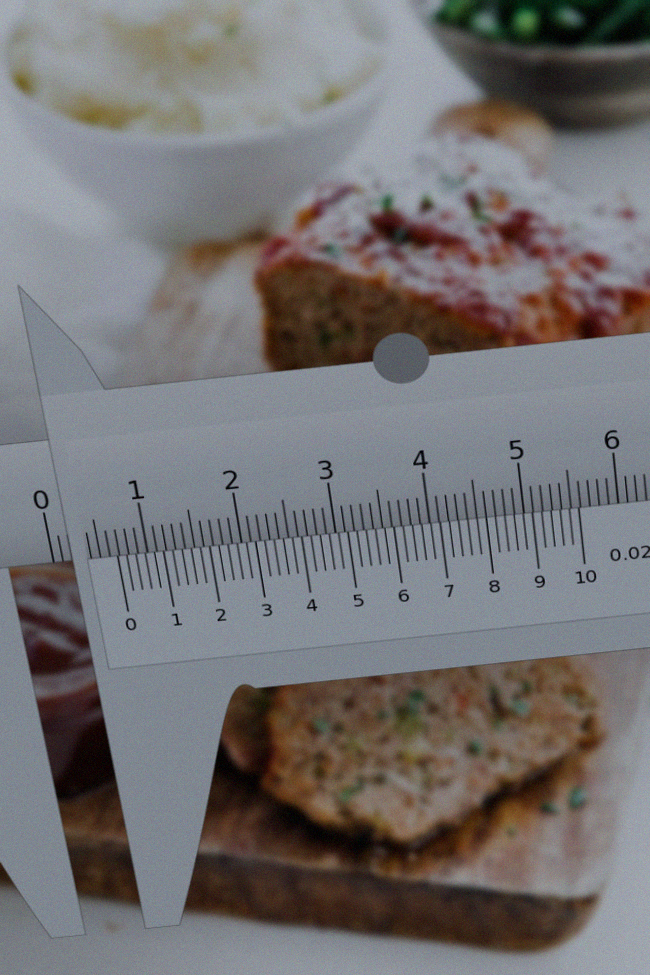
6.8; mm
